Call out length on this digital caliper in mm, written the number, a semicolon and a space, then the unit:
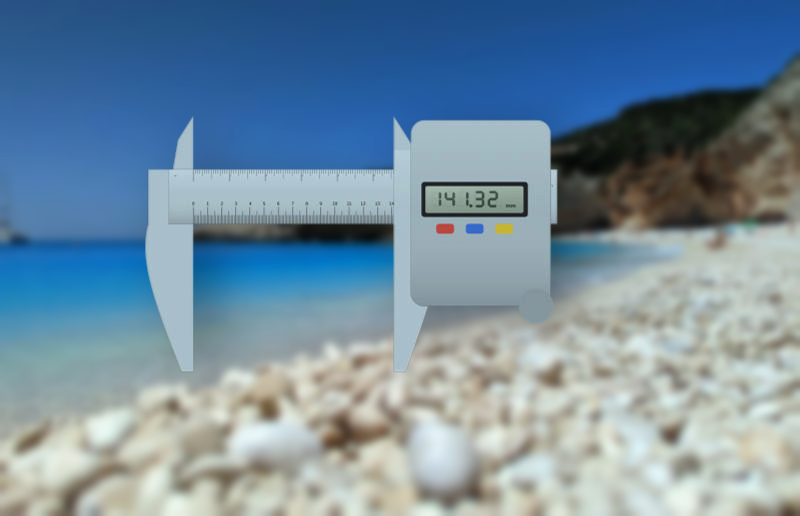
141.32; mm
